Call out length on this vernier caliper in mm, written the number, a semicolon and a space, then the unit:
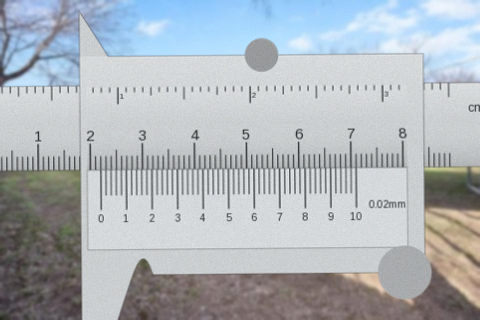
22.0; mm
